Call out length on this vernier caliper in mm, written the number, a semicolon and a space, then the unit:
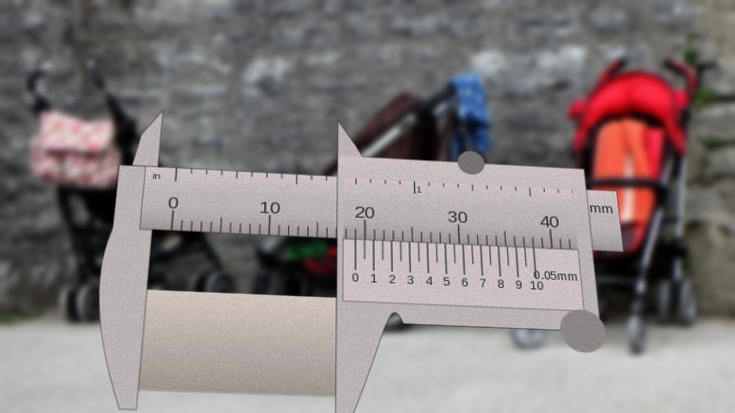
19.0; mm
